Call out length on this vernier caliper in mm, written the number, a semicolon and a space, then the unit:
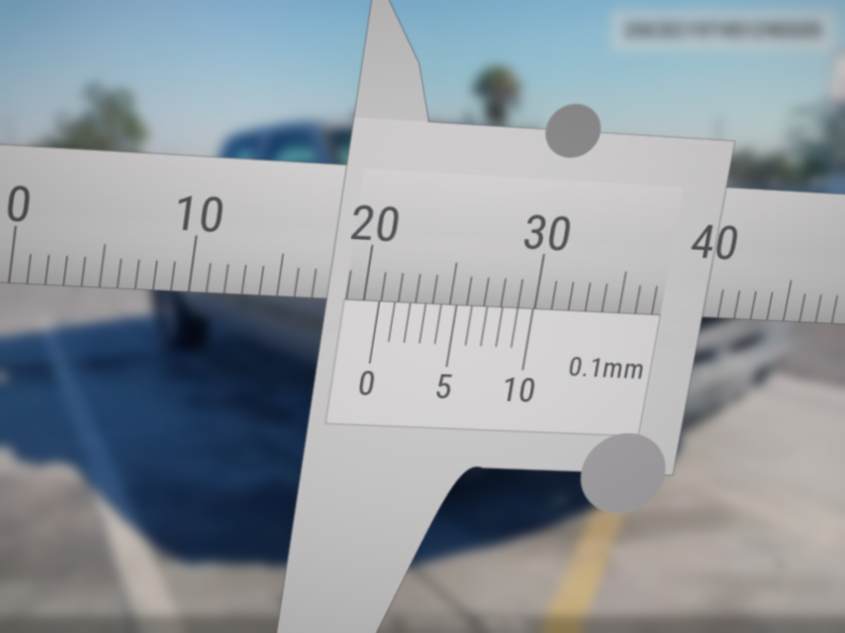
20.9; mm
